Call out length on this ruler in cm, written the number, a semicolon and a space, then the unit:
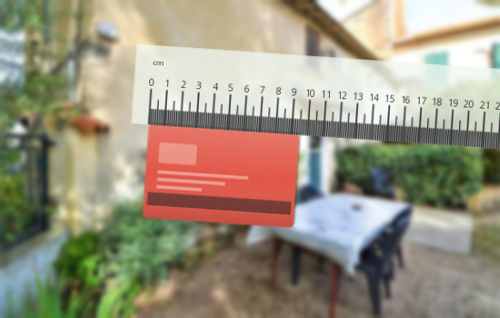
9.5; cm
